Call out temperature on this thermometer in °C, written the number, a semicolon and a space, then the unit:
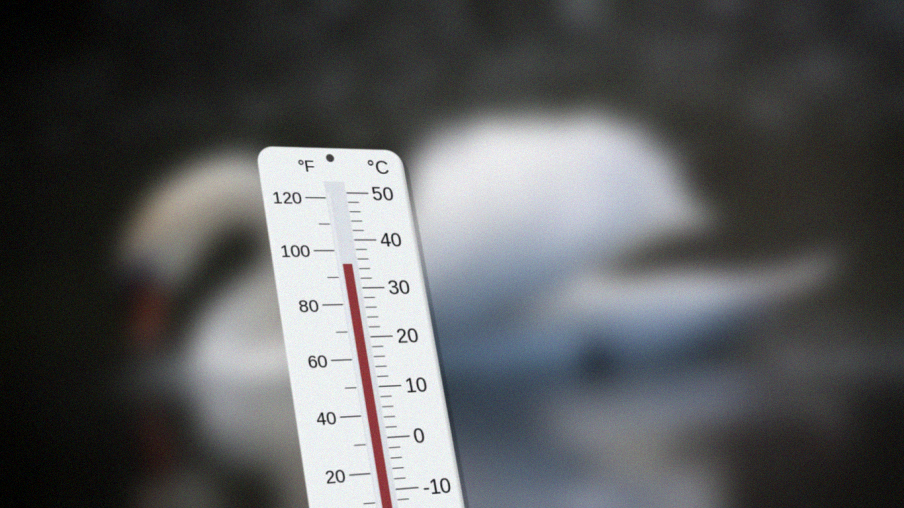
35; °C
